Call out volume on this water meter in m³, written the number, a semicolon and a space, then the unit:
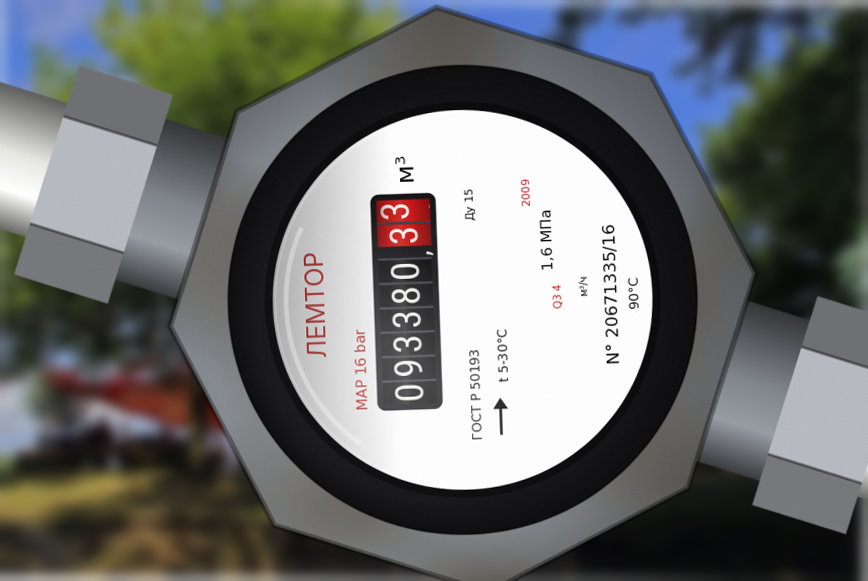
93380.33; m³
